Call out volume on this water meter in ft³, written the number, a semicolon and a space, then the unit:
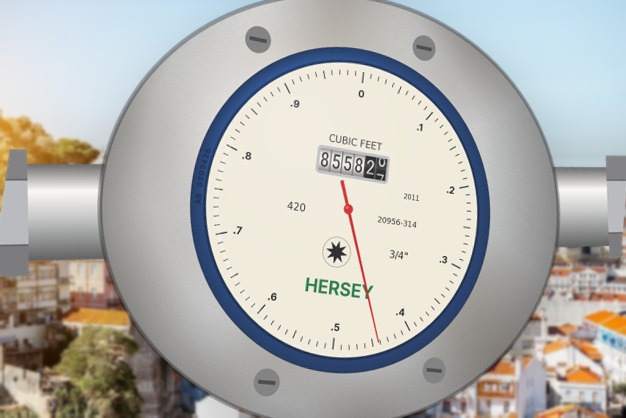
855826.44; ft³
